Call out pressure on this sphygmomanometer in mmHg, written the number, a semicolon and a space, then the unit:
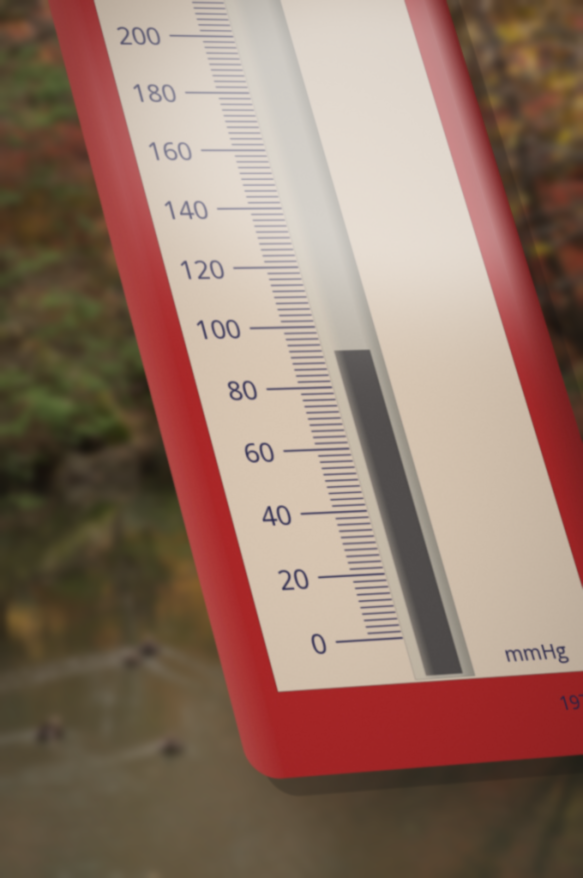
92; mmHg
